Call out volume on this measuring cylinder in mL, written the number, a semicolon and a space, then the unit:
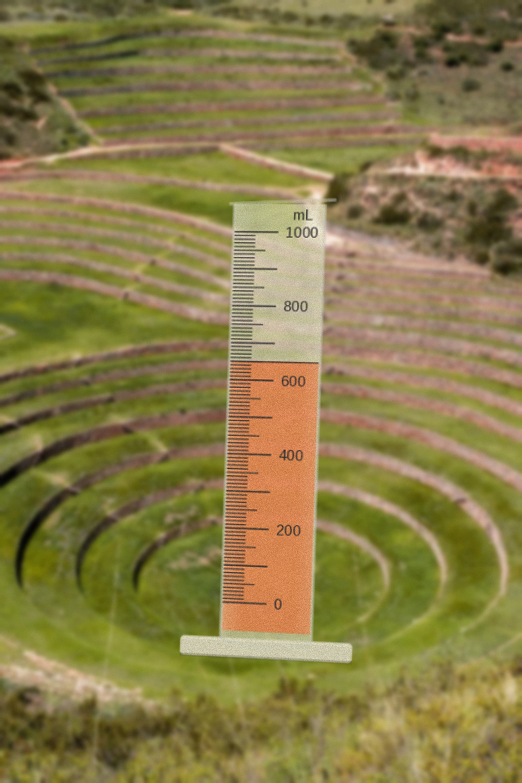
650; mL
